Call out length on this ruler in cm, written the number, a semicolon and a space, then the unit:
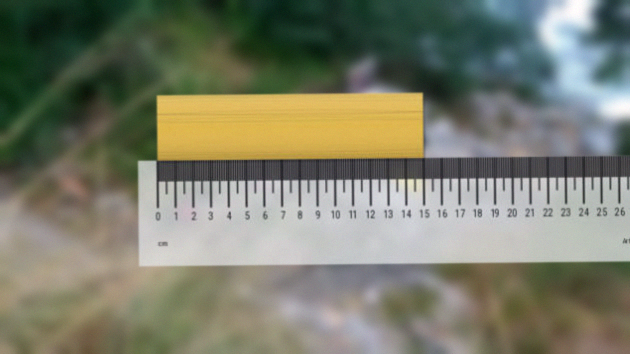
15; cm
